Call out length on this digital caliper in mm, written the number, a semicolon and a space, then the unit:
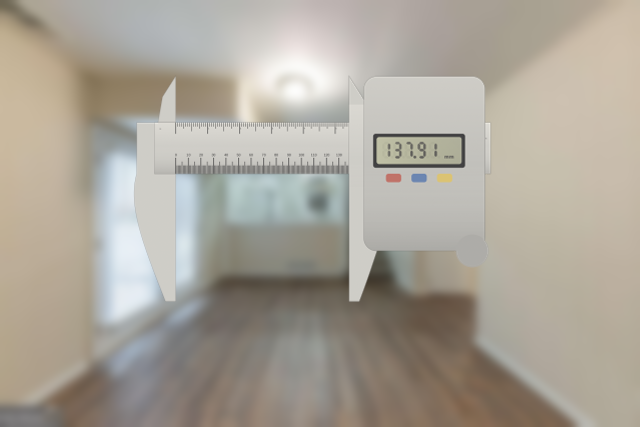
137.91; mm
